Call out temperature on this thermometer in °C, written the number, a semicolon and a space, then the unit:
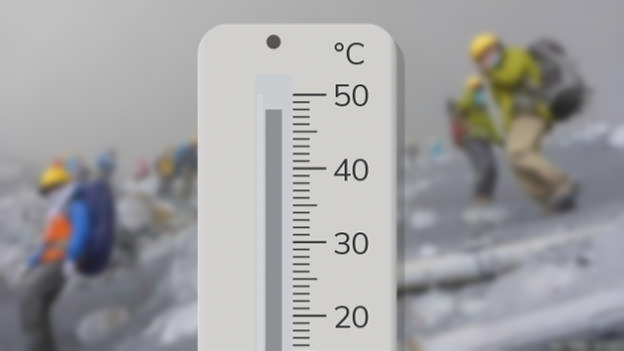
48; °C
